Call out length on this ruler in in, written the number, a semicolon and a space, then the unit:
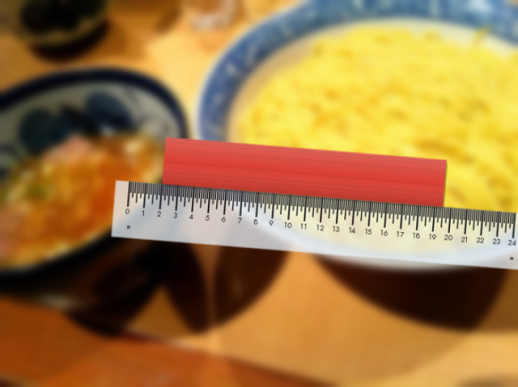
17.5; in
